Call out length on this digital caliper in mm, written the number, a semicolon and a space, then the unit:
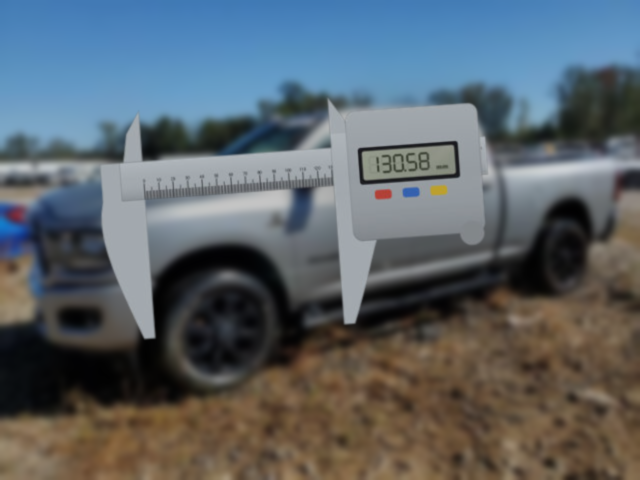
130.58; mm
